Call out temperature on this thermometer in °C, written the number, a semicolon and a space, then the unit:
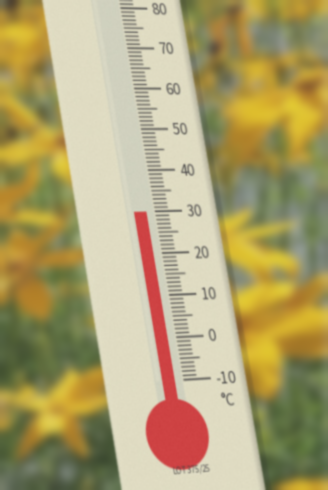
30; °C
